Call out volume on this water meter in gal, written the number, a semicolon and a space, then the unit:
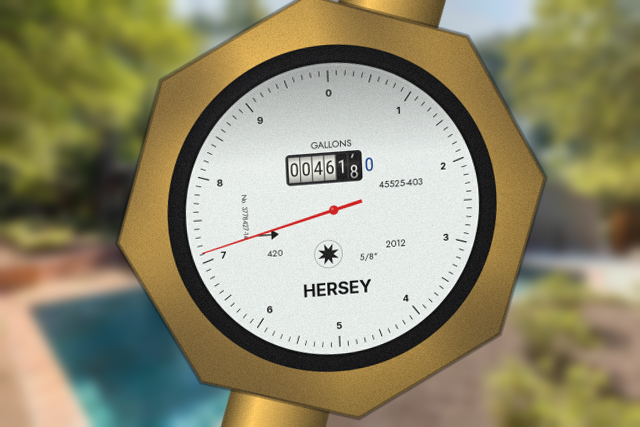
46177.1; gal
